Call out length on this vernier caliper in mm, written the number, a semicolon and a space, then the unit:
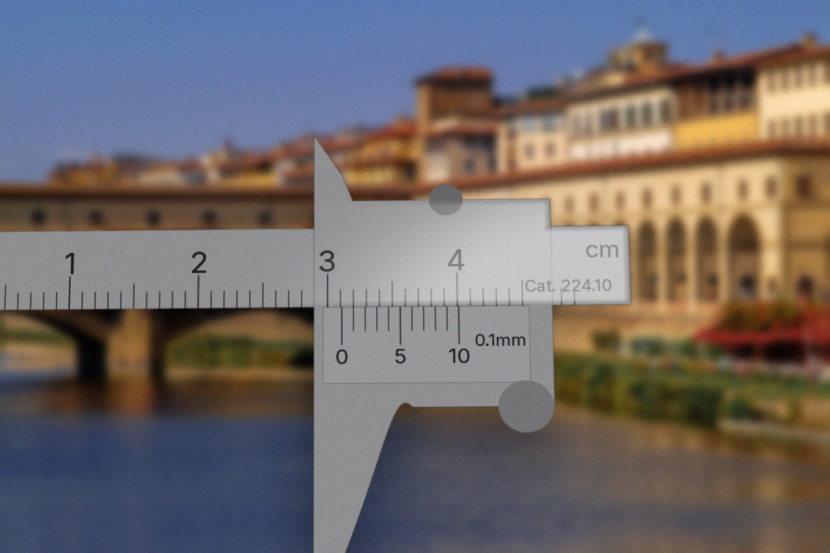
31.1; mm
